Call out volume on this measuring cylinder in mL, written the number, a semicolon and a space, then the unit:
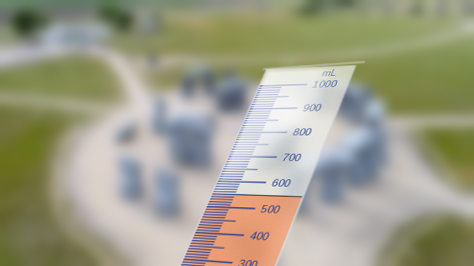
550; mL
